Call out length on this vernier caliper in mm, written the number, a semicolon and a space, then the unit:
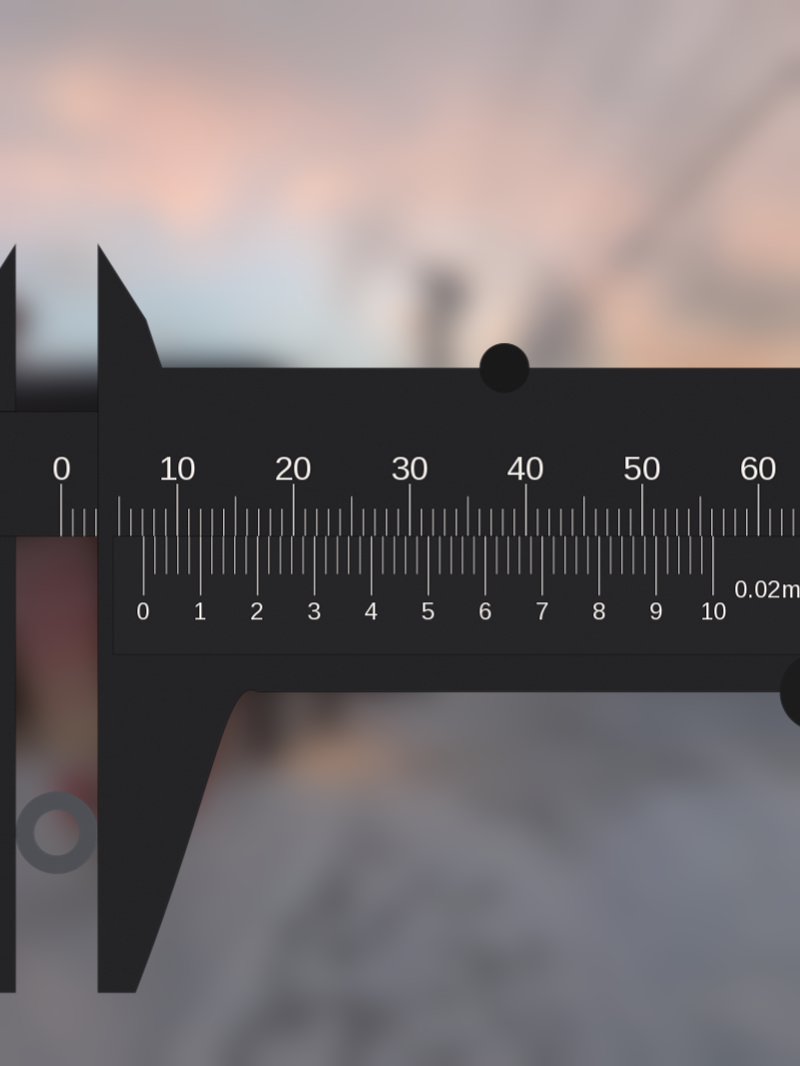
7.1; mm
